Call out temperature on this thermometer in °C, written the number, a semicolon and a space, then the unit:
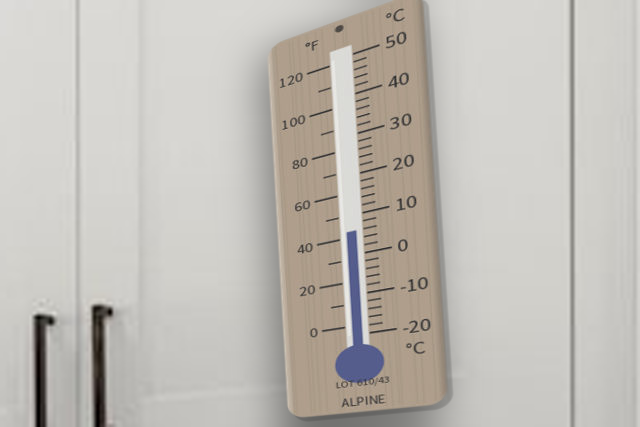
6; °C
